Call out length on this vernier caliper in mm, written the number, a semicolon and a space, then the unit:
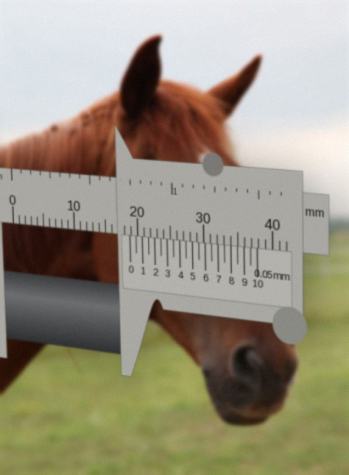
18.8; mm
